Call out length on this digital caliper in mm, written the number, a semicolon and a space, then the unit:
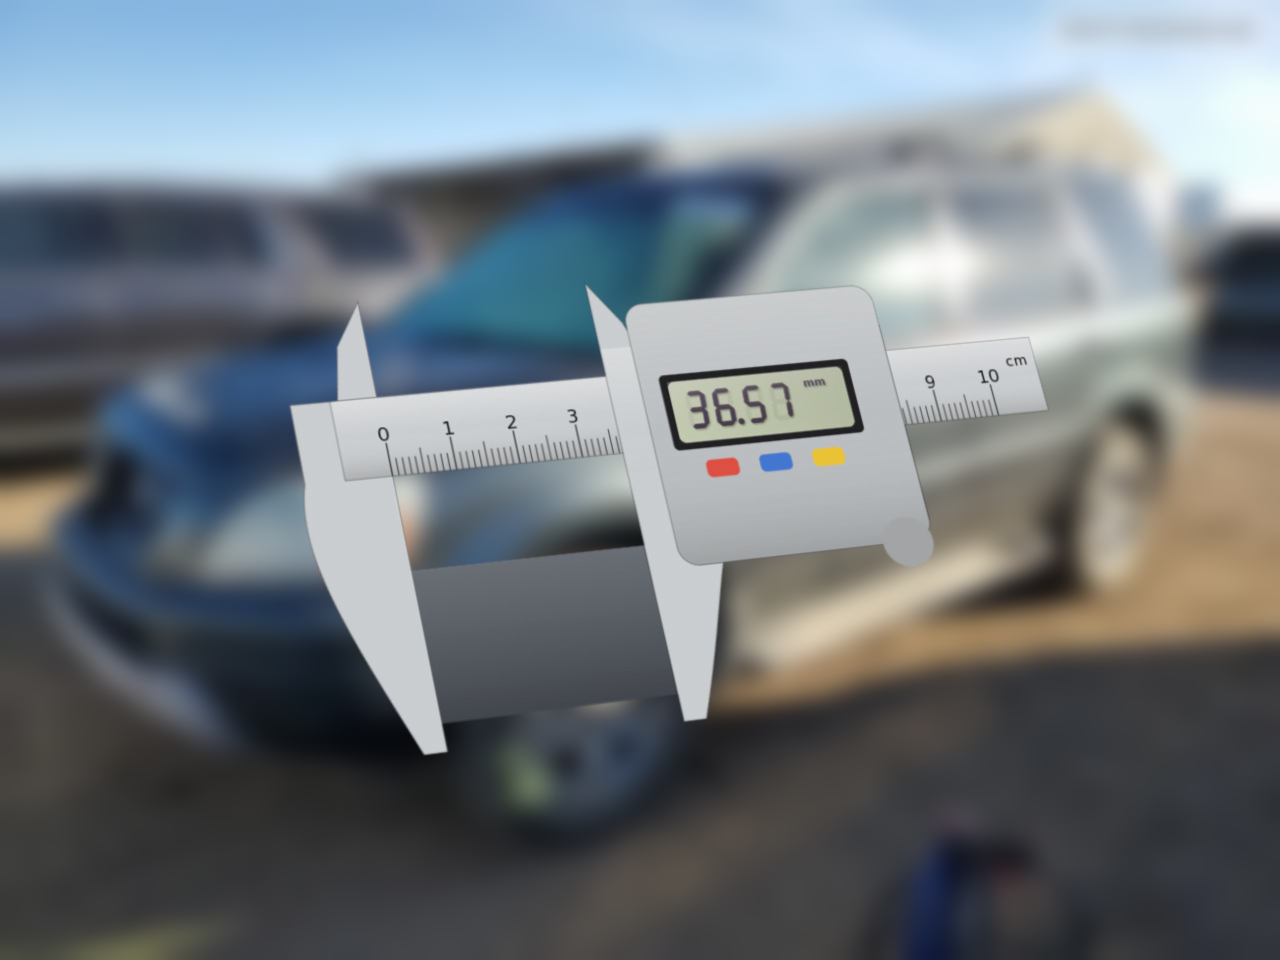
36.57; mm
